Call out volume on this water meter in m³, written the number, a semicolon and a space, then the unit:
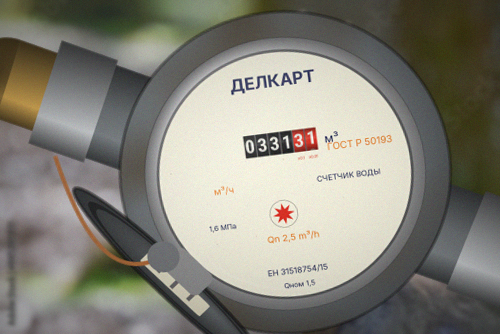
331.31; m³
